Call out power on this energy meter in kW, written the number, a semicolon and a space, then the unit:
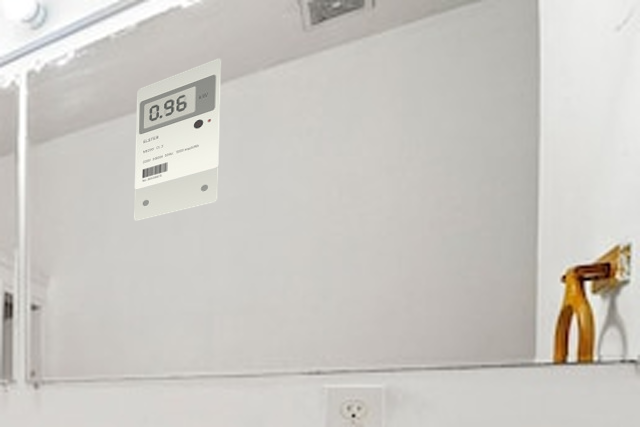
0.96; kW
